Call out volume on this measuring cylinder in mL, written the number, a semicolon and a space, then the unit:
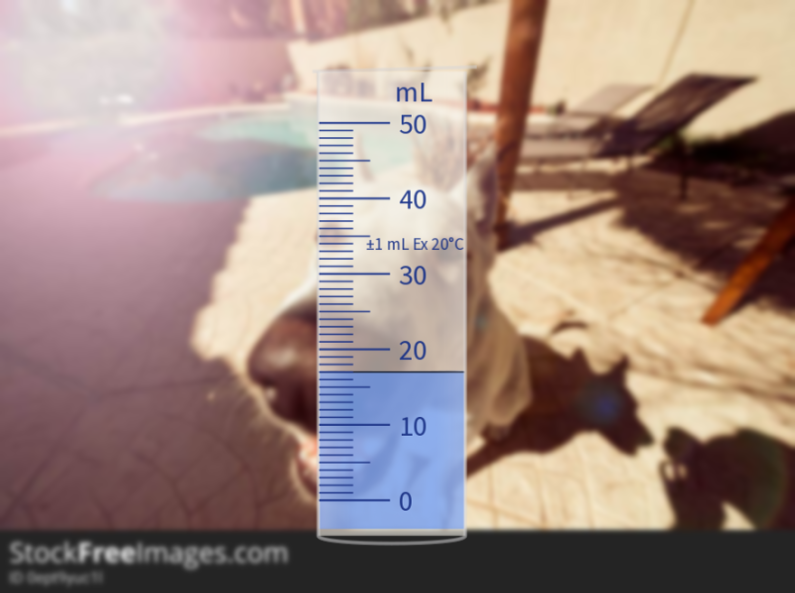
17; mL
